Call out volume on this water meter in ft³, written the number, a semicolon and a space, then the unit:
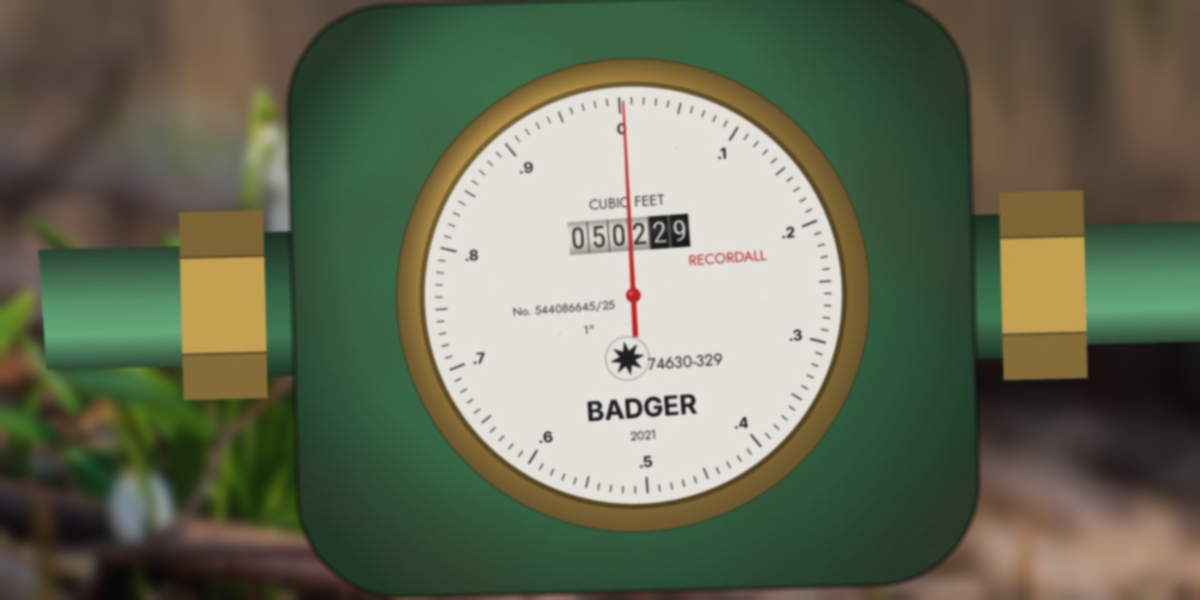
50229.00; ft³
